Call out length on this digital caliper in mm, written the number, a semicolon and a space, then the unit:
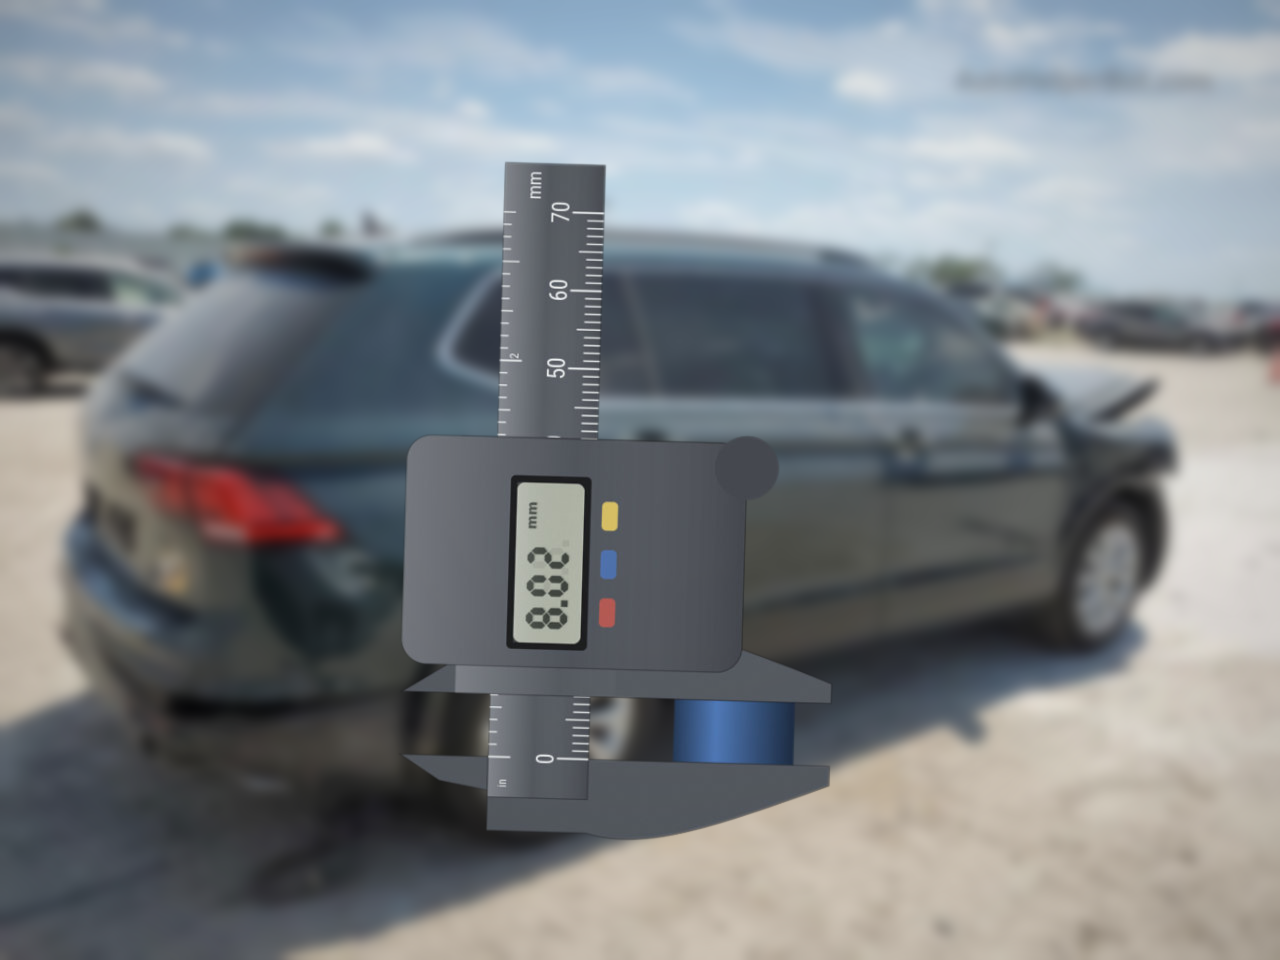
8.02; mm
